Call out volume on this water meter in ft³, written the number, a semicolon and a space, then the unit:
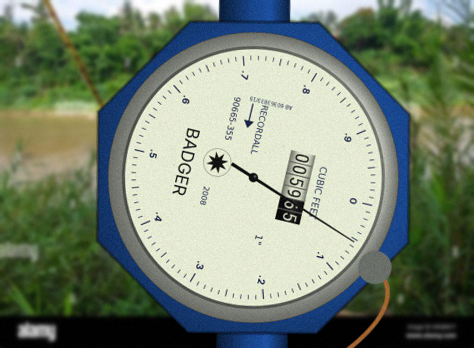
5965.05; ft³
